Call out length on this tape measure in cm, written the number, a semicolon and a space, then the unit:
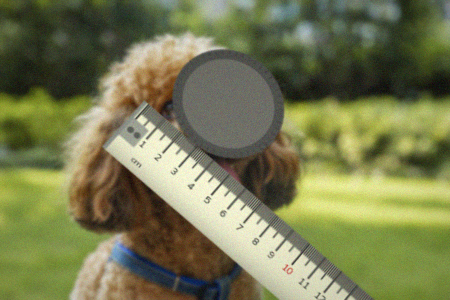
5.5; cm
